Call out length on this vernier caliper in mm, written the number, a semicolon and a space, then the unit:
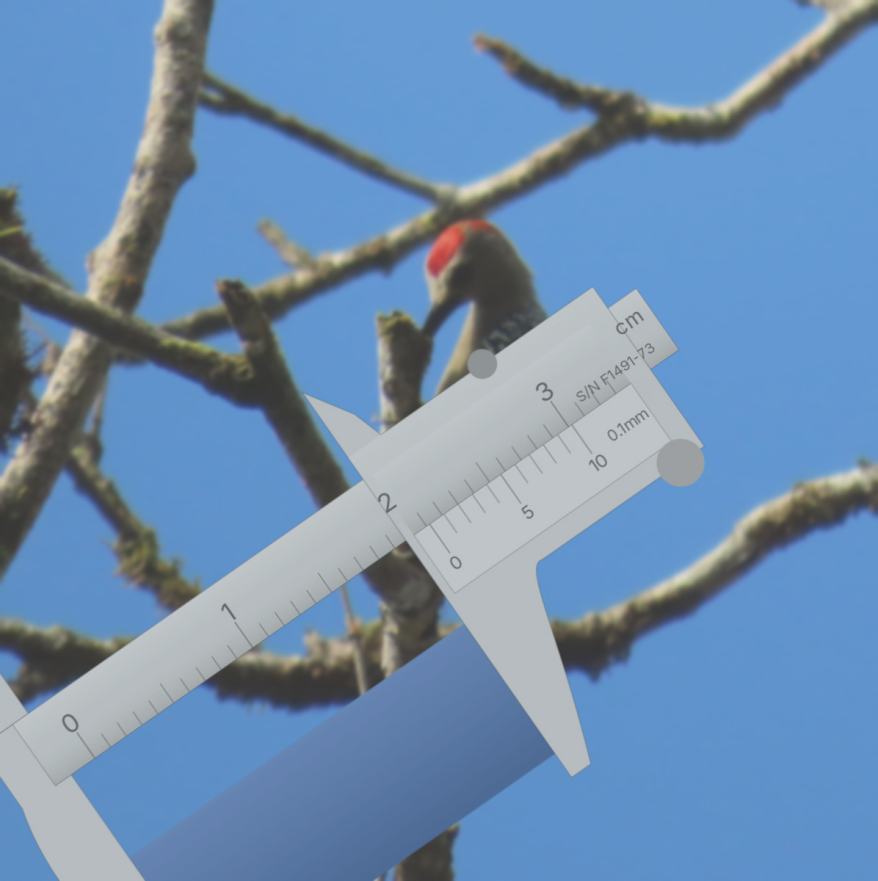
21.2; mm
